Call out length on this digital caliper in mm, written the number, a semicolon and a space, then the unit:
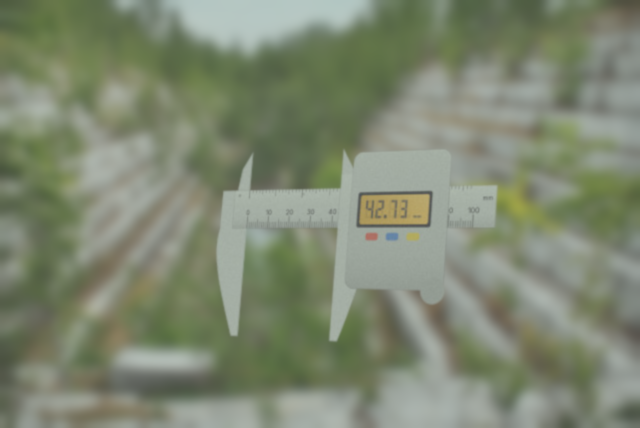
42.73; mm
